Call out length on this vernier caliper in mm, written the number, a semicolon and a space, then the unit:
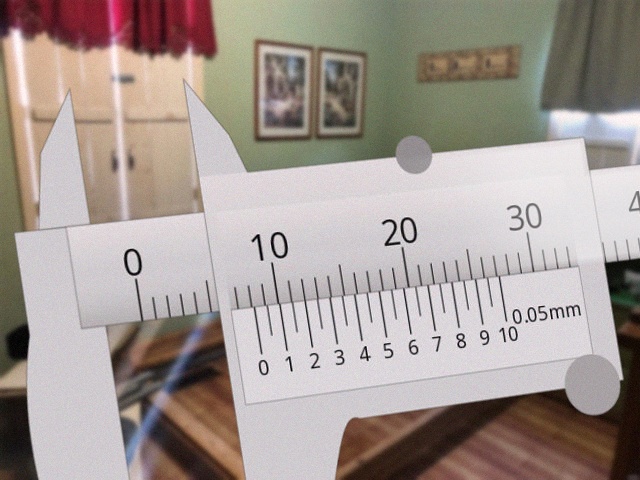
8.2; mm
